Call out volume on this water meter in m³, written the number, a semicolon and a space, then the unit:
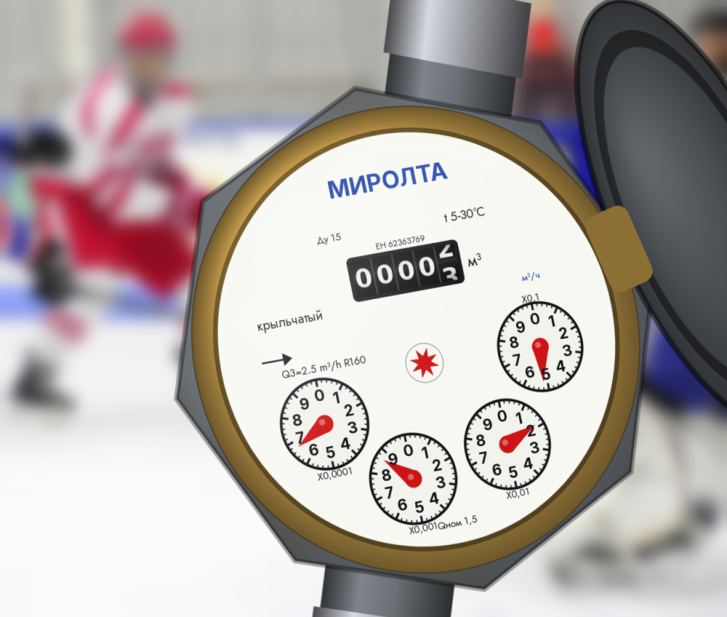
2.5186; m³
